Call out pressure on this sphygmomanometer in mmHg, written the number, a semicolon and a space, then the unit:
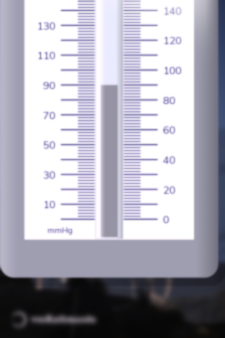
90; mmHg
